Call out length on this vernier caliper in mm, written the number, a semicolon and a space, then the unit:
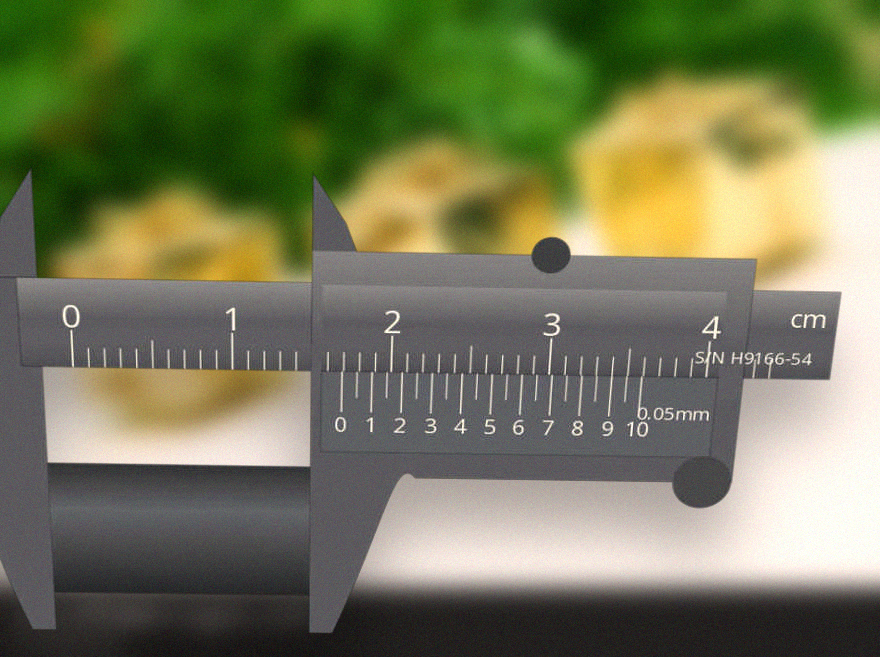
16.9; mm
